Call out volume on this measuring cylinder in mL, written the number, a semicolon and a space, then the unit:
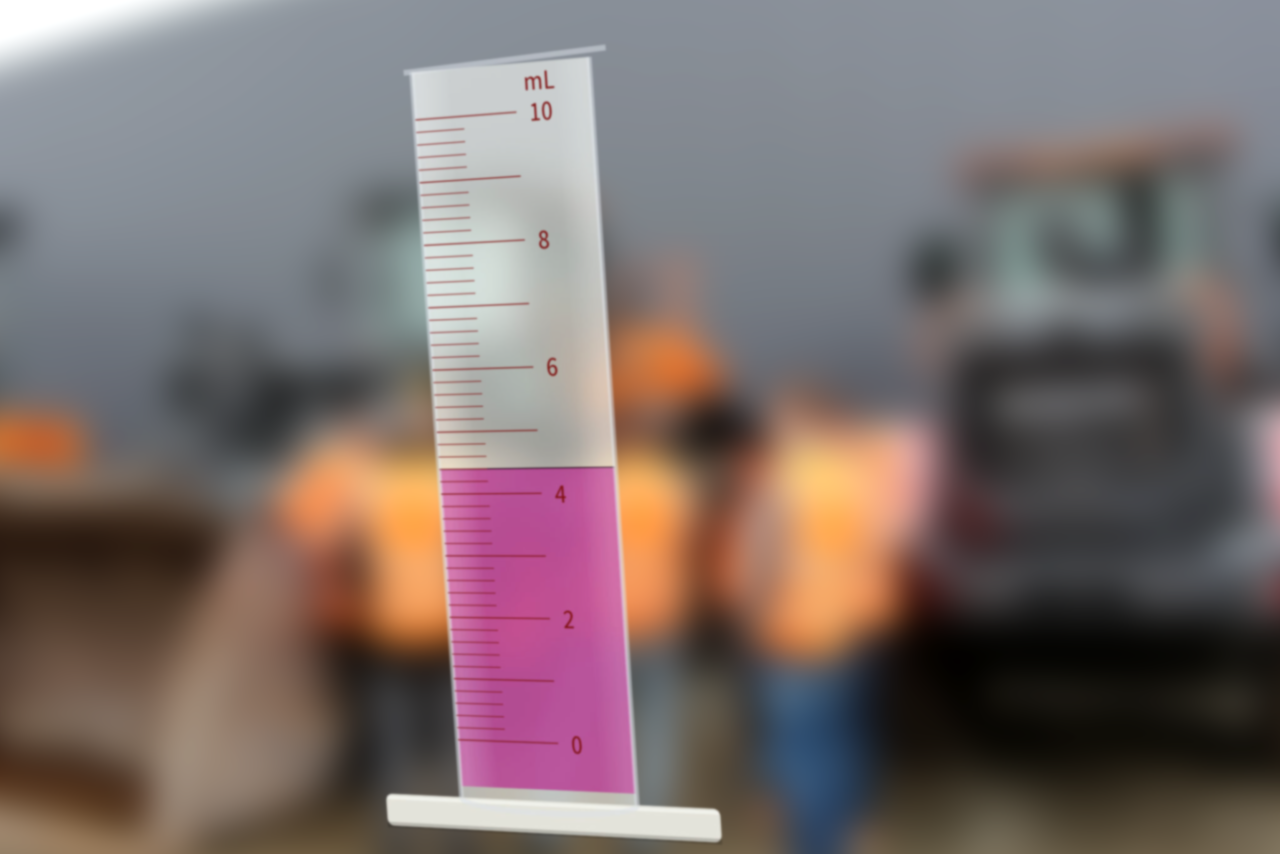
4.4; mL
